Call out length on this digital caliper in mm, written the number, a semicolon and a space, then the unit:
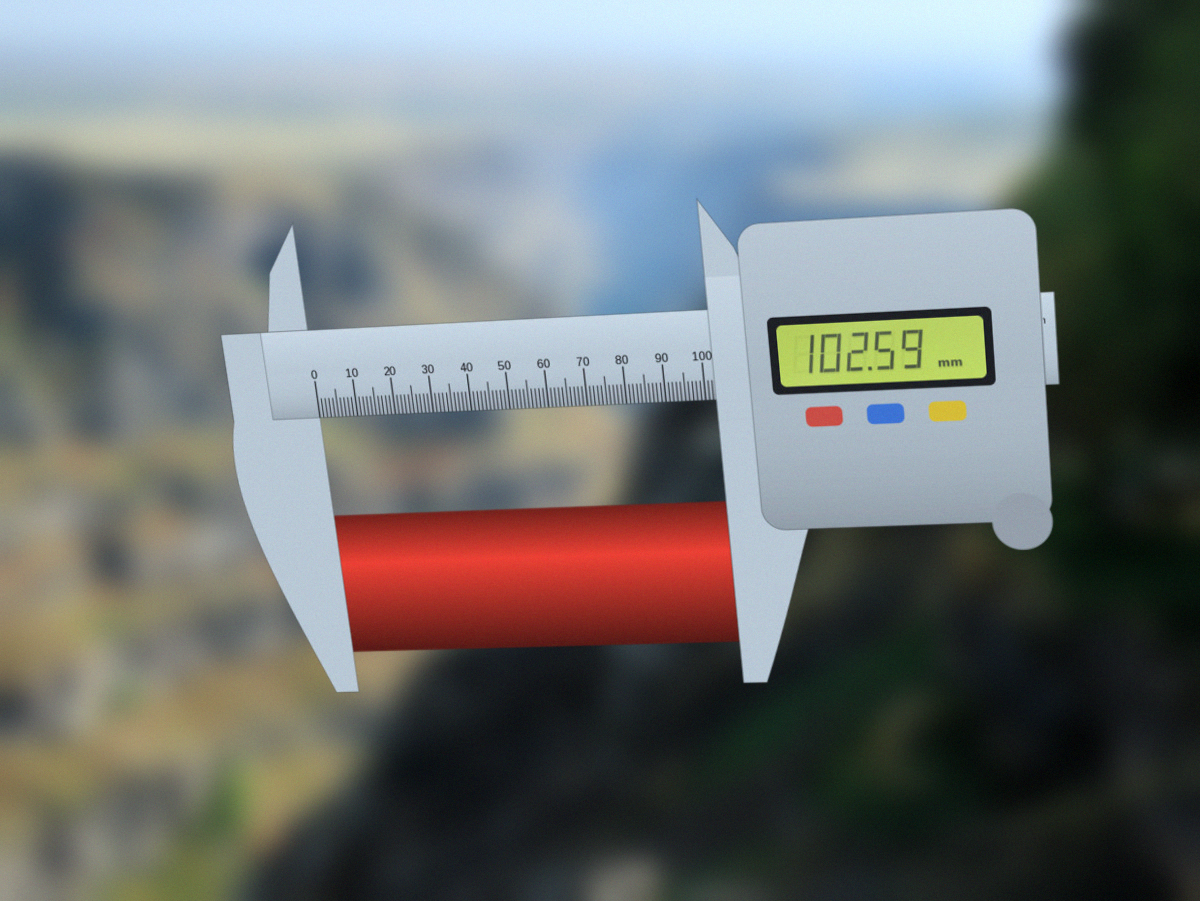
102.59; mm
